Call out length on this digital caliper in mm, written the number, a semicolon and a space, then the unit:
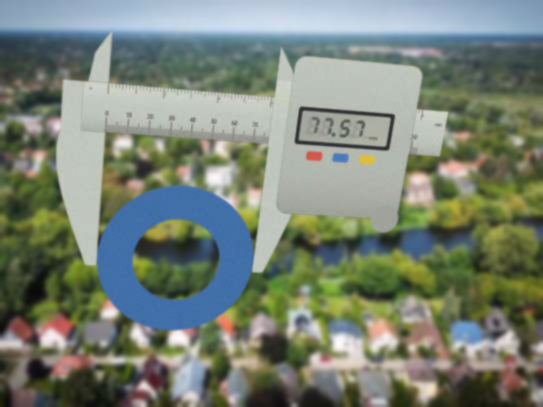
77.57; mm
